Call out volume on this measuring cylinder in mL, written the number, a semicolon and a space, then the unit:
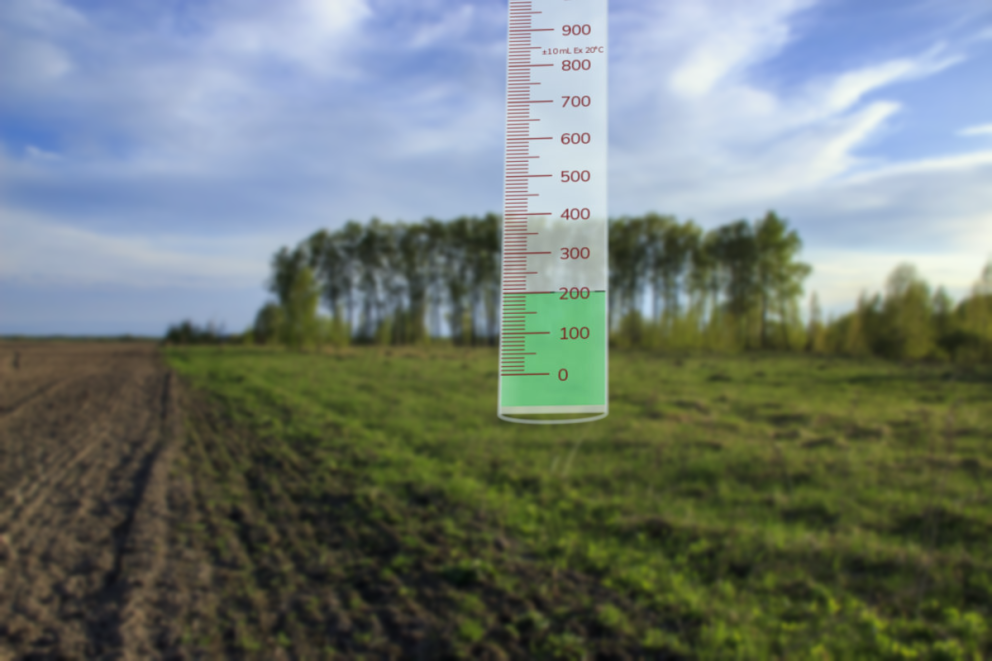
200; mL
